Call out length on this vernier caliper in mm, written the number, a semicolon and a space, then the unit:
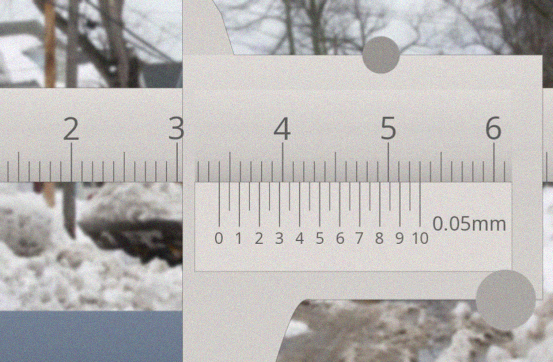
34.0; mm
